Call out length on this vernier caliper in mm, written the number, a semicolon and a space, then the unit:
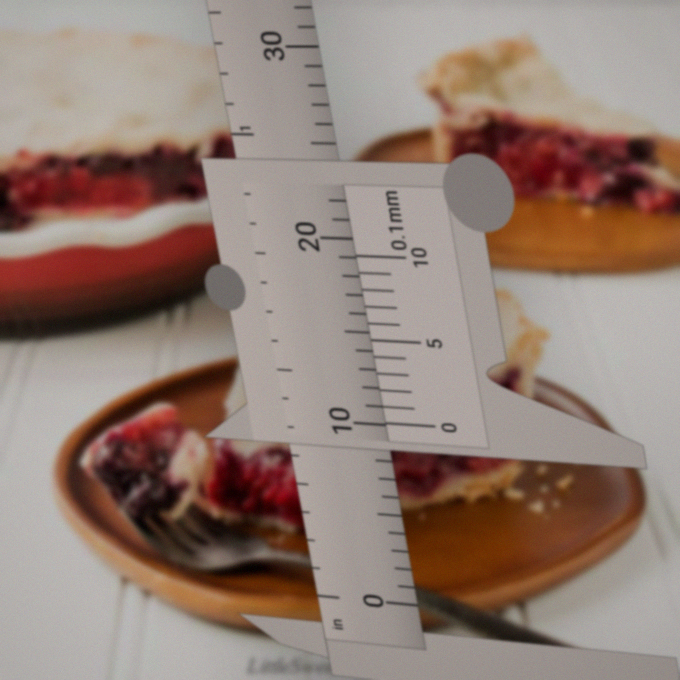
10.1; mm
